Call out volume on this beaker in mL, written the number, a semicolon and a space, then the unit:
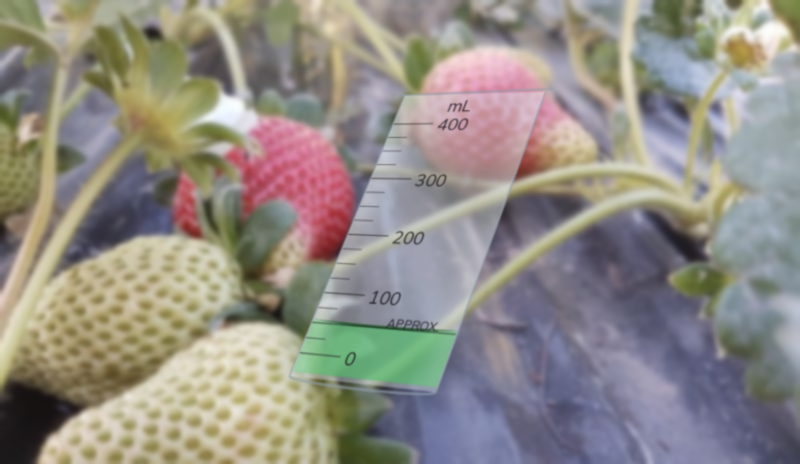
50; mL
